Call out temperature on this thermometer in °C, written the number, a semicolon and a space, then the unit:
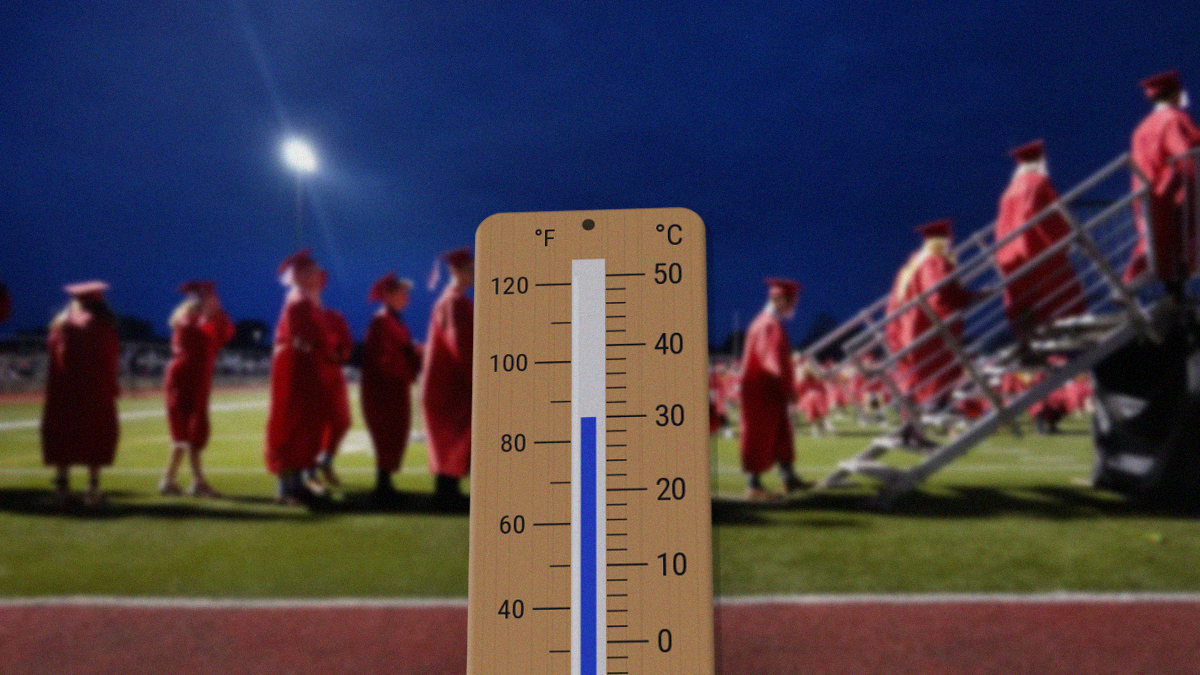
30; °C
